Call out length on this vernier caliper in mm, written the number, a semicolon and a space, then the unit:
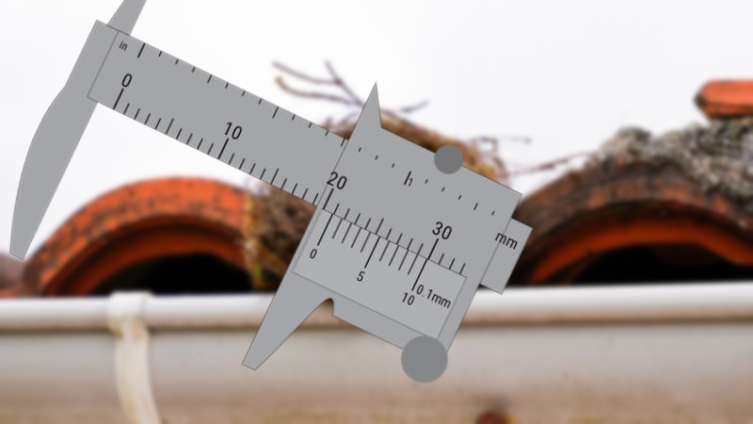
20.9; mm
